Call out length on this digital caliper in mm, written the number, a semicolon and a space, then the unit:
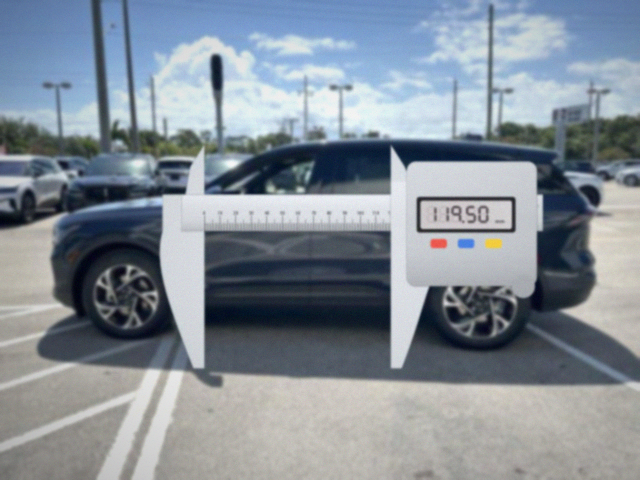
119.50; mm
